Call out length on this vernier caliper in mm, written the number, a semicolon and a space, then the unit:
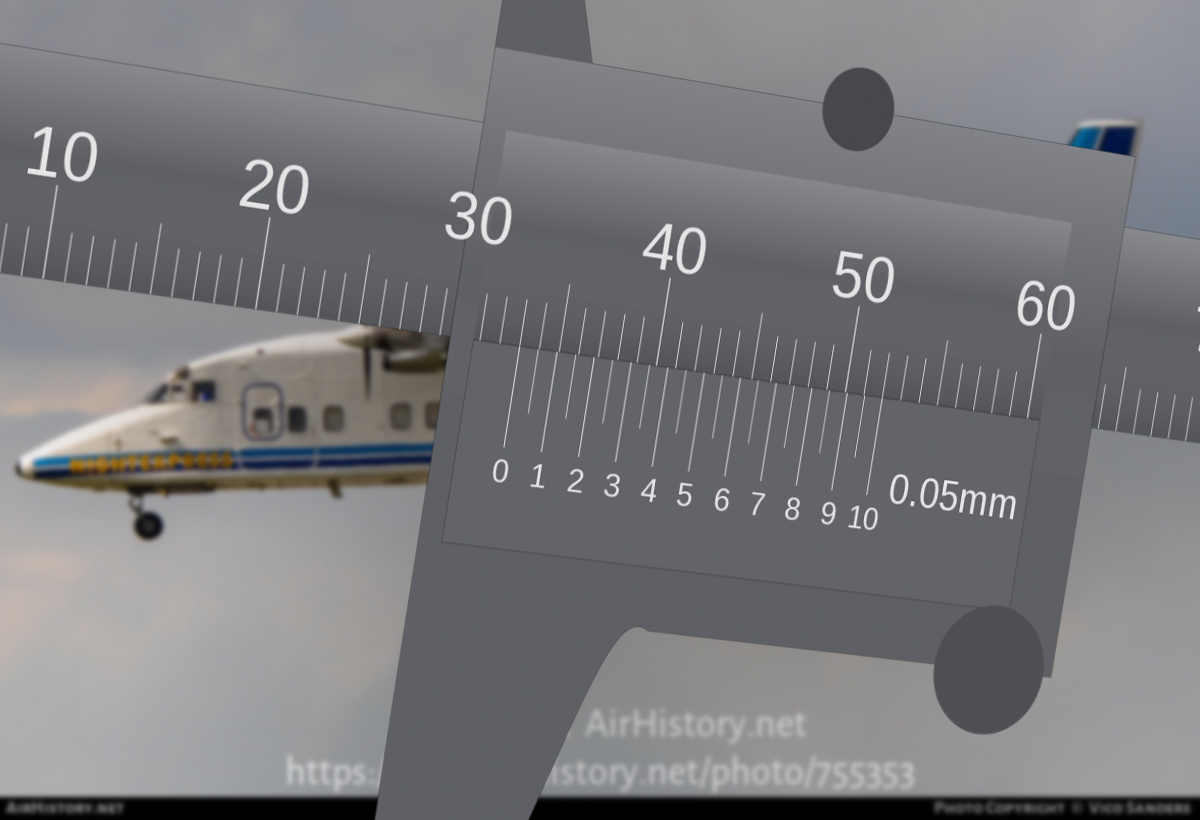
33.0; mm
